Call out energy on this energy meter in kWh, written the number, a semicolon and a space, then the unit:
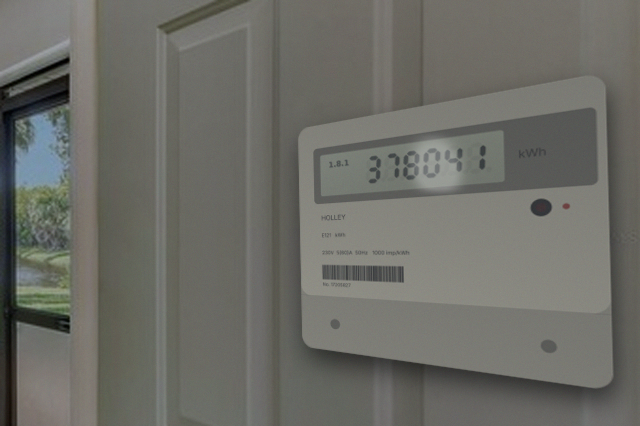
378041; kWh
